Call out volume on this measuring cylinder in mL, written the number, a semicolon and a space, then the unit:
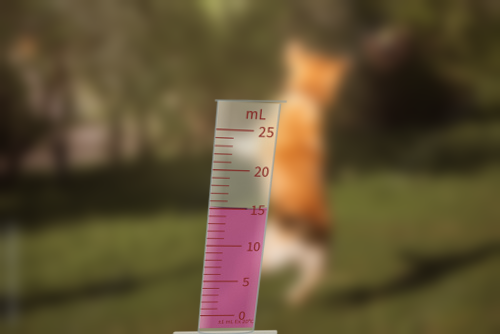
15; mL
